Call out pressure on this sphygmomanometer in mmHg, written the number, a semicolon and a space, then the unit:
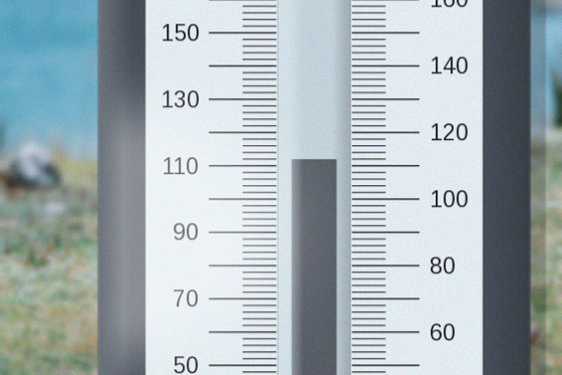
112; mmHg
